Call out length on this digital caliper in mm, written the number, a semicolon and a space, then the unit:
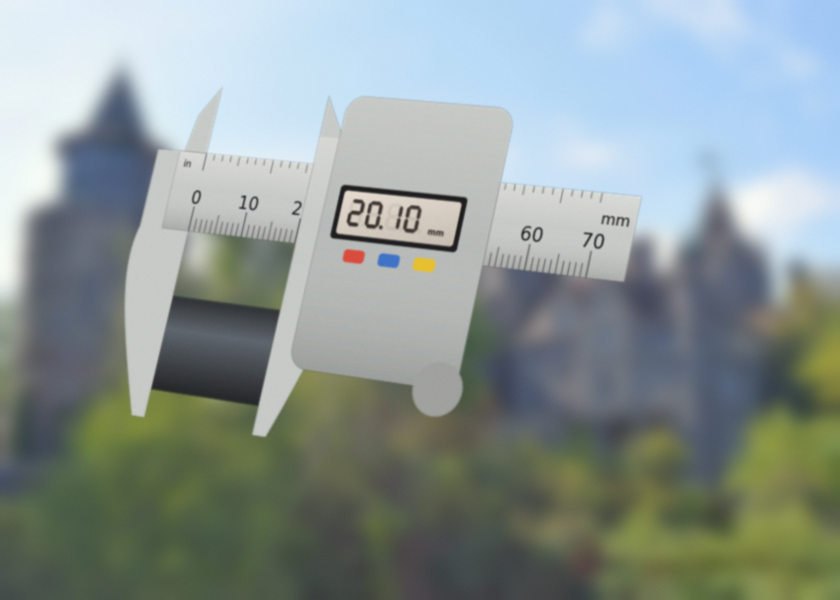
20.10; mm
